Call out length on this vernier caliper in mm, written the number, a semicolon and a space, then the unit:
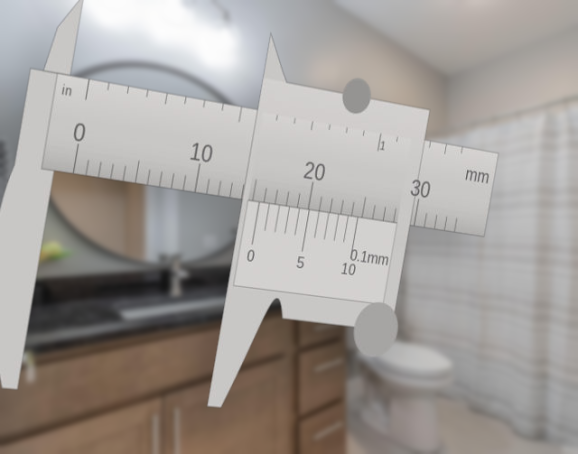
15.6; mm
